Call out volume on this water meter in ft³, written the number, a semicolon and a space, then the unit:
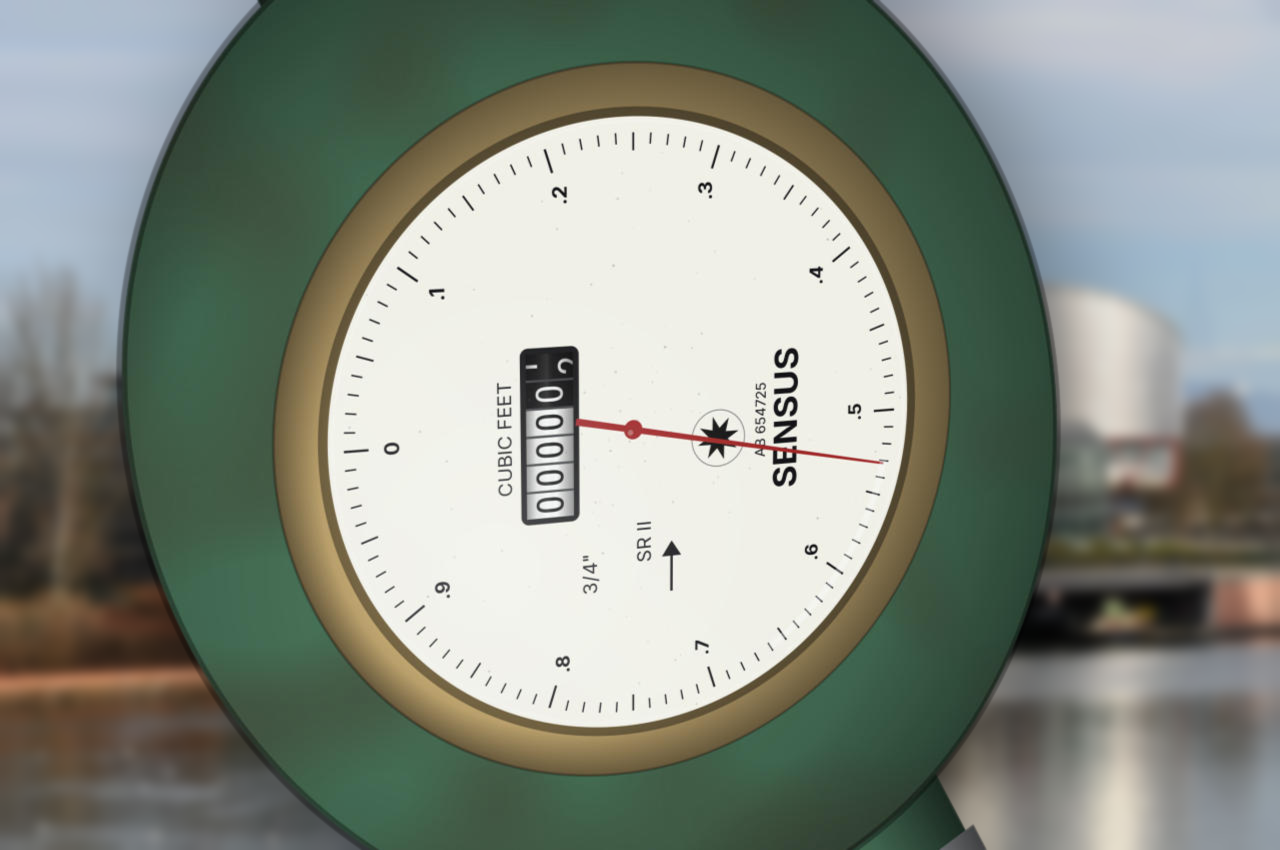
1.53; ft³
